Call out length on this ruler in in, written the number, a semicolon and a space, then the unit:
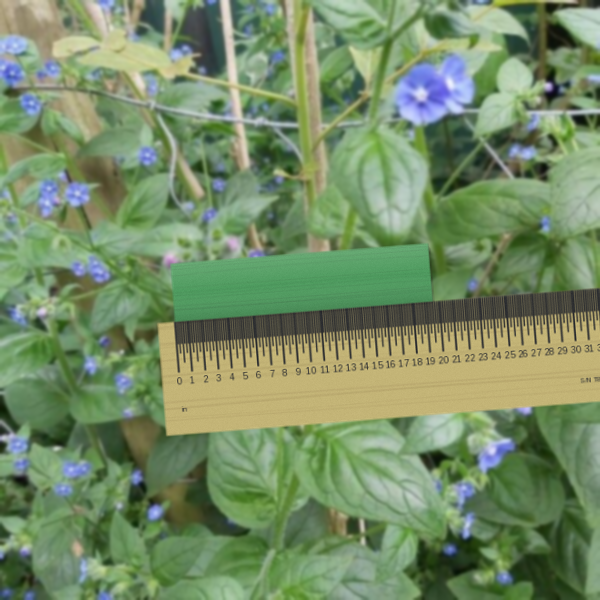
19.5; in
